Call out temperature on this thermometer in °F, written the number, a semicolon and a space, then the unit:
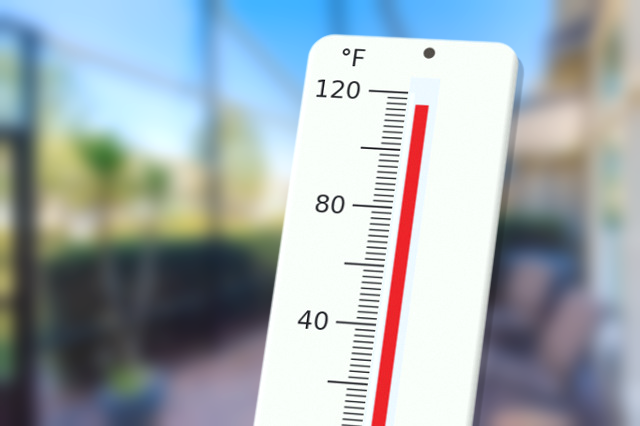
116; °F
